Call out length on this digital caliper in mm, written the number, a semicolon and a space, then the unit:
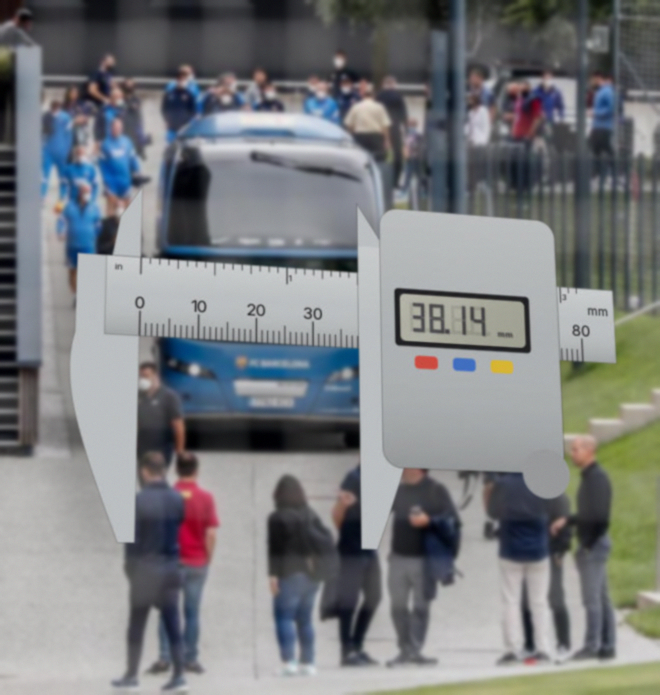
38.14; mm
